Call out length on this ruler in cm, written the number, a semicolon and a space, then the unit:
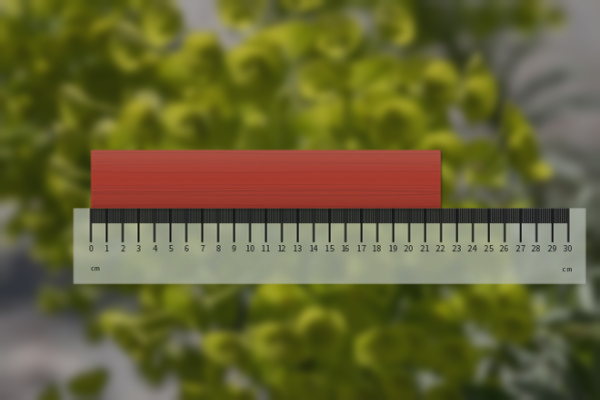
22; cm
